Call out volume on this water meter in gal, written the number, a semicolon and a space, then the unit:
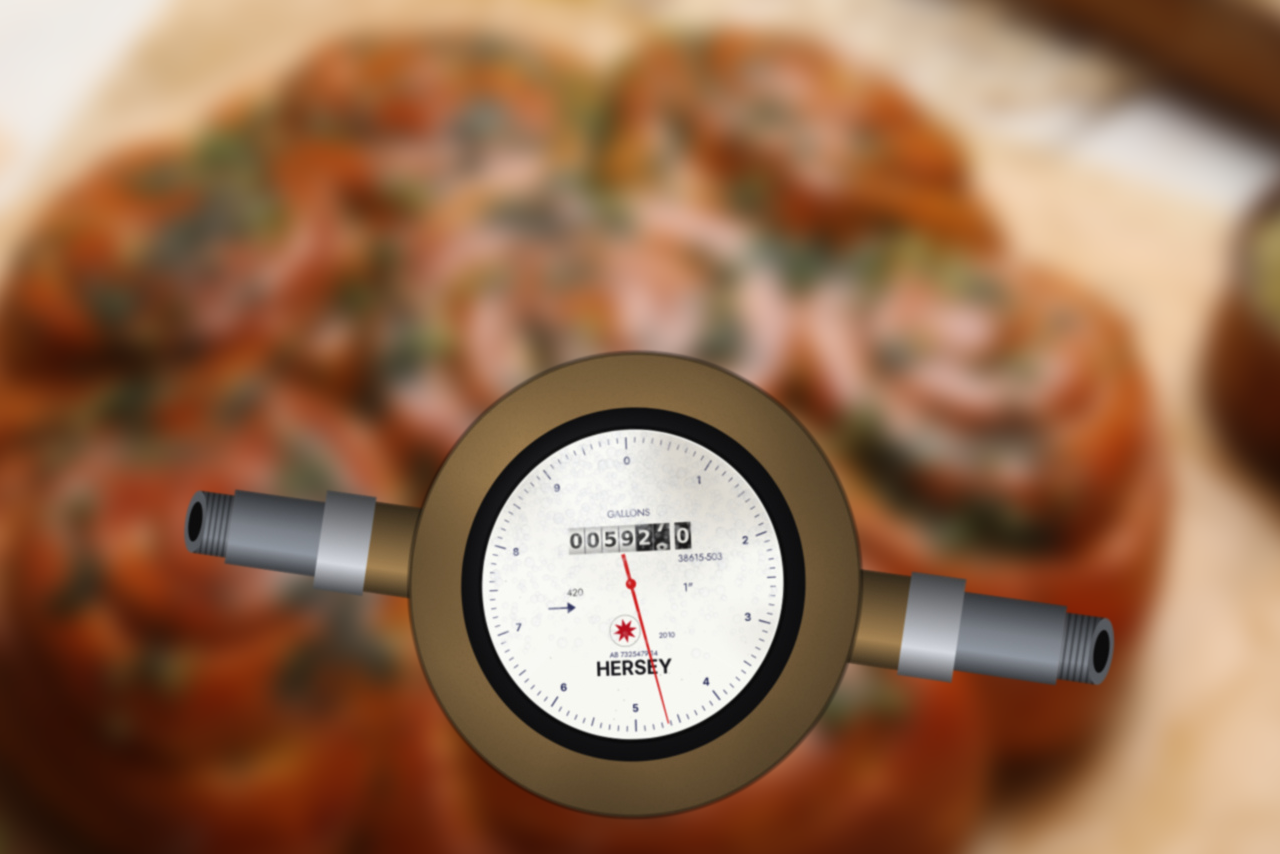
59274.6; gal
